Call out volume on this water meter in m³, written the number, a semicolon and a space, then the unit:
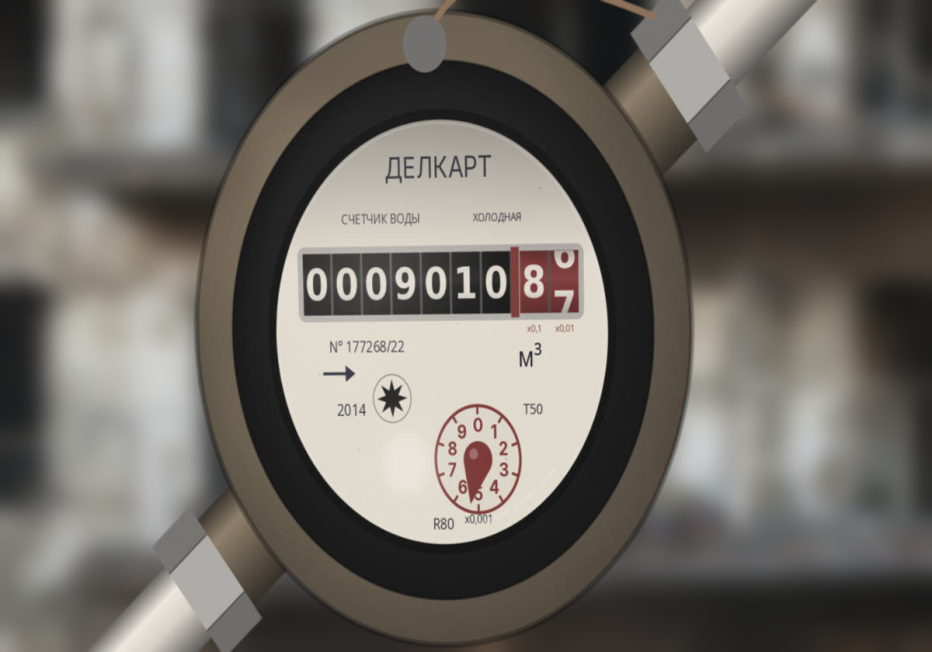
9010.865; m³
